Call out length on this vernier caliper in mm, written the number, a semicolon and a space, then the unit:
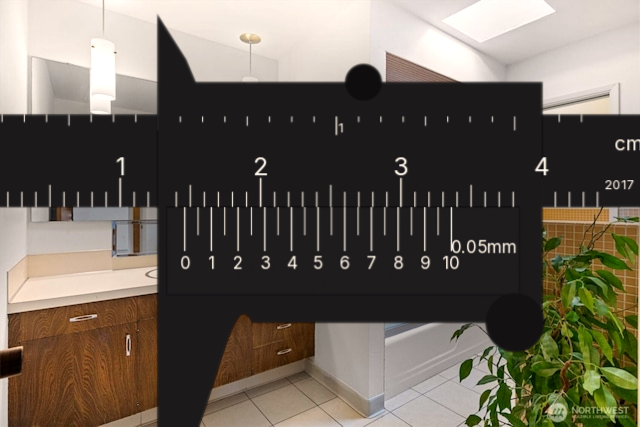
14.6; mm
